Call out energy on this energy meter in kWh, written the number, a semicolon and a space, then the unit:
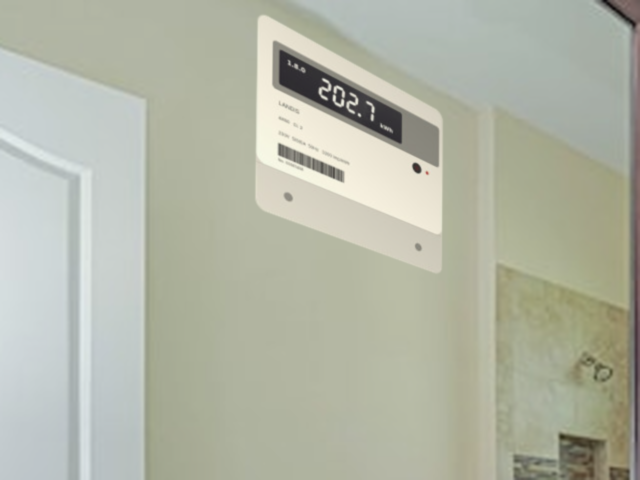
202.7; kWh
